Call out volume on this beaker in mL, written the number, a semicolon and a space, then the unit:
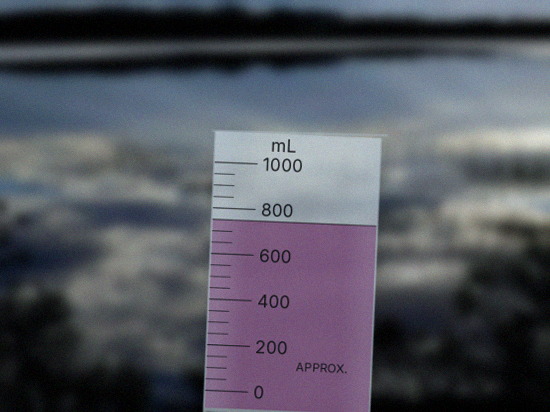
750; mL
